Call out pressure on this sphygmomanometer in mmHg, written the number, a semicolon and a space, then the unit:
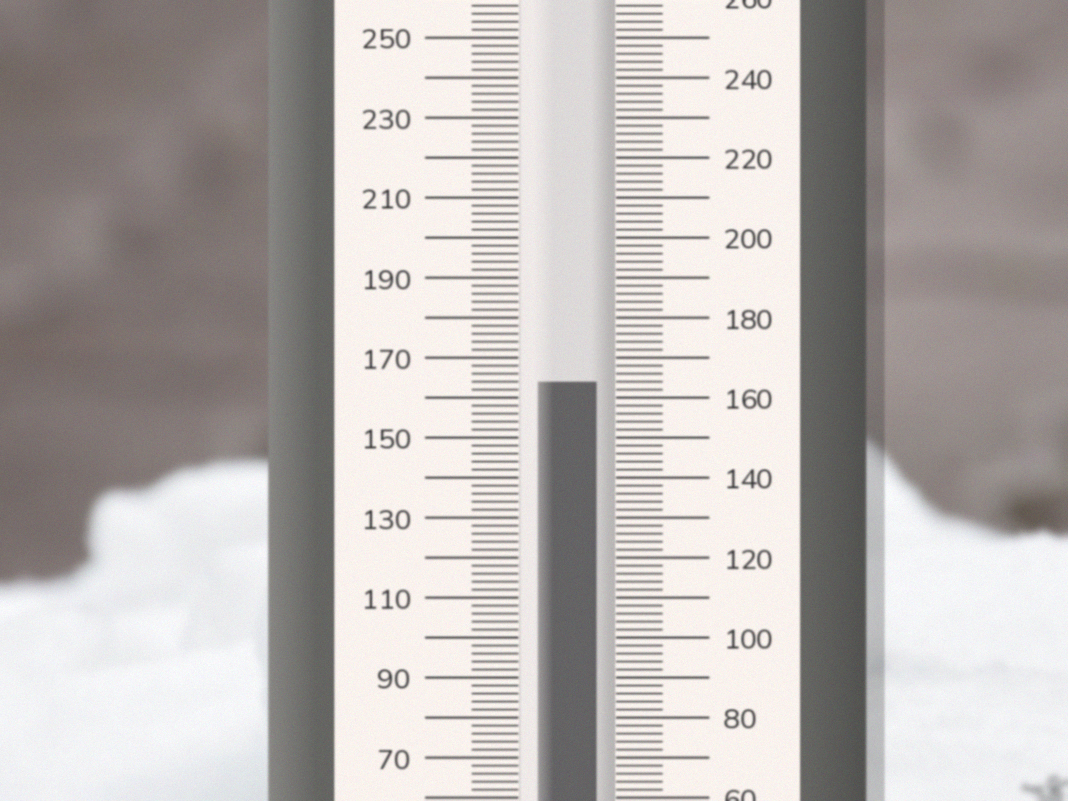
164; mmHg
